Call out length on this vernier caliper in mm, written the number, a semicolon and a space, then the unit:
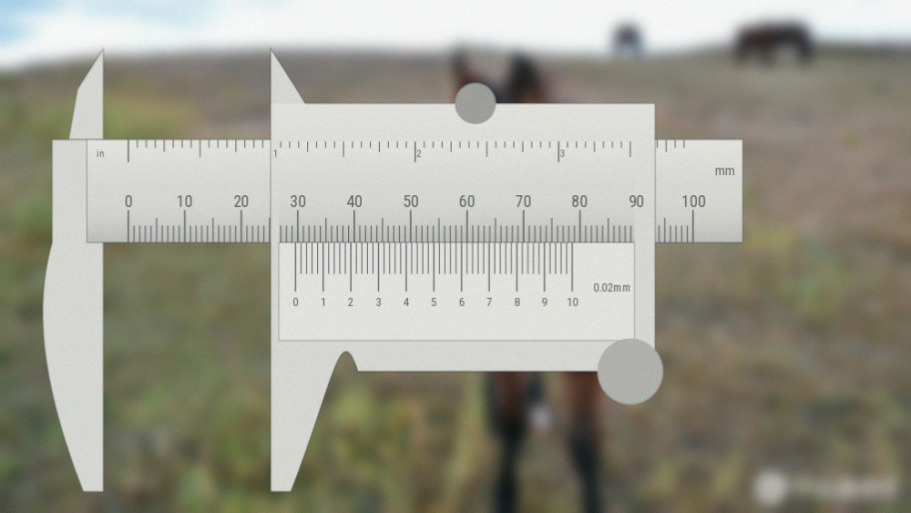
29.6; mm
